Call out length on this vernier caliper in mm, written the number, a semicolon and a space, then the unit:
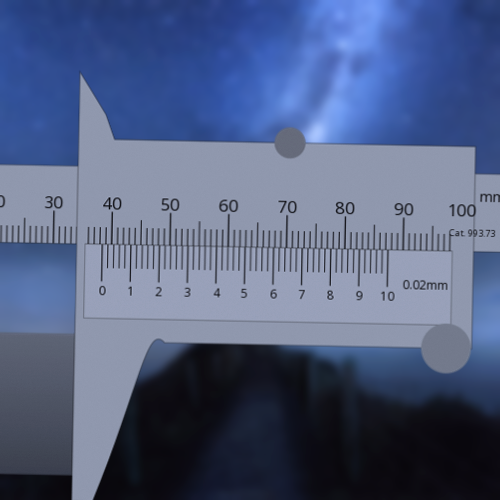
38.4; mm
